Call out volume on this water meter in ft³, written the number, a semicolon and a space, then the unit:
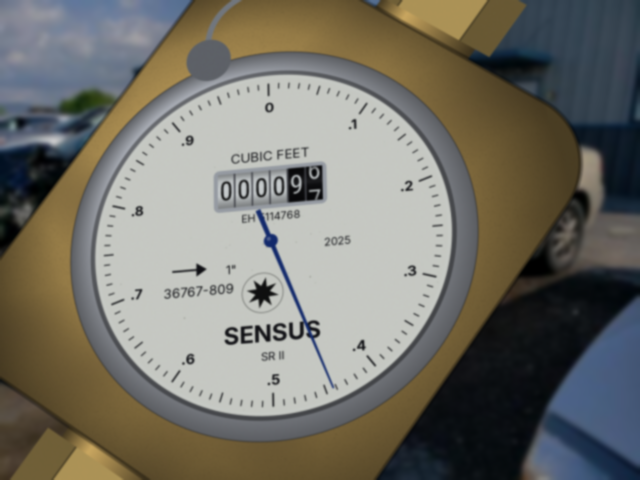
96.44; ft³
